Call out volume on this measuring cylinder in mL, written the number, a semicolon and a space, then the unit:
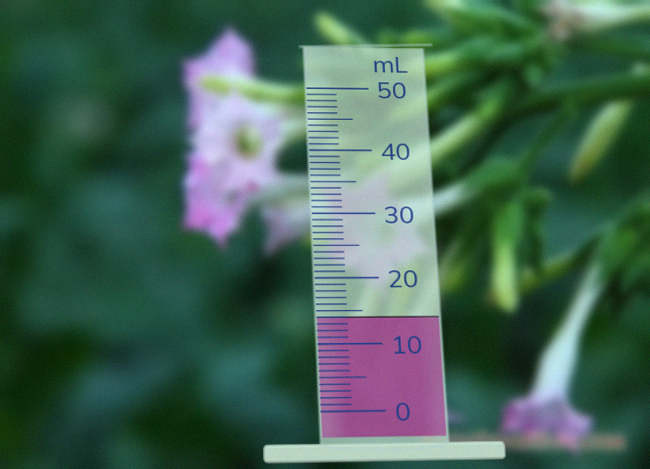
14; mL
